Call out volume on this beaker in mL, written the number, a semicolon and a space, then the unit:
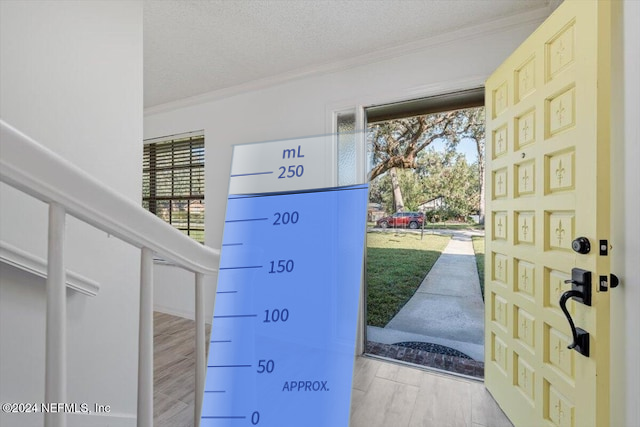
225; mL
